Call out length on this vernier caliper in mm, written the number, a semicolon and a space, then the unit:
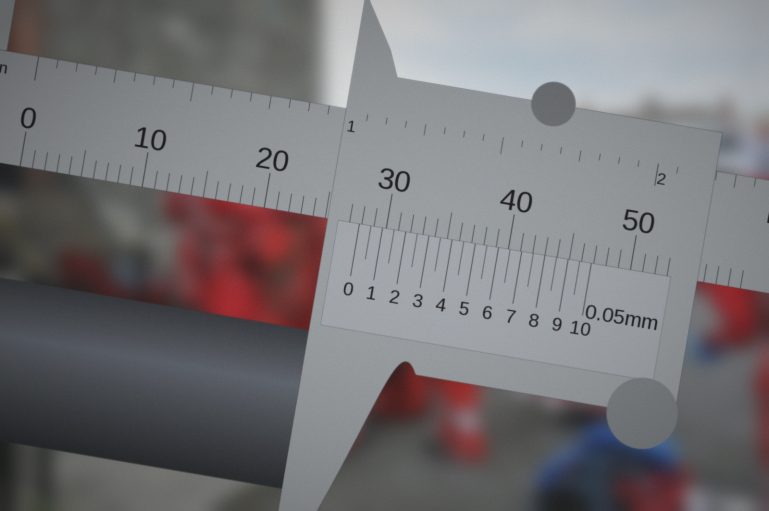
27.8; mm
